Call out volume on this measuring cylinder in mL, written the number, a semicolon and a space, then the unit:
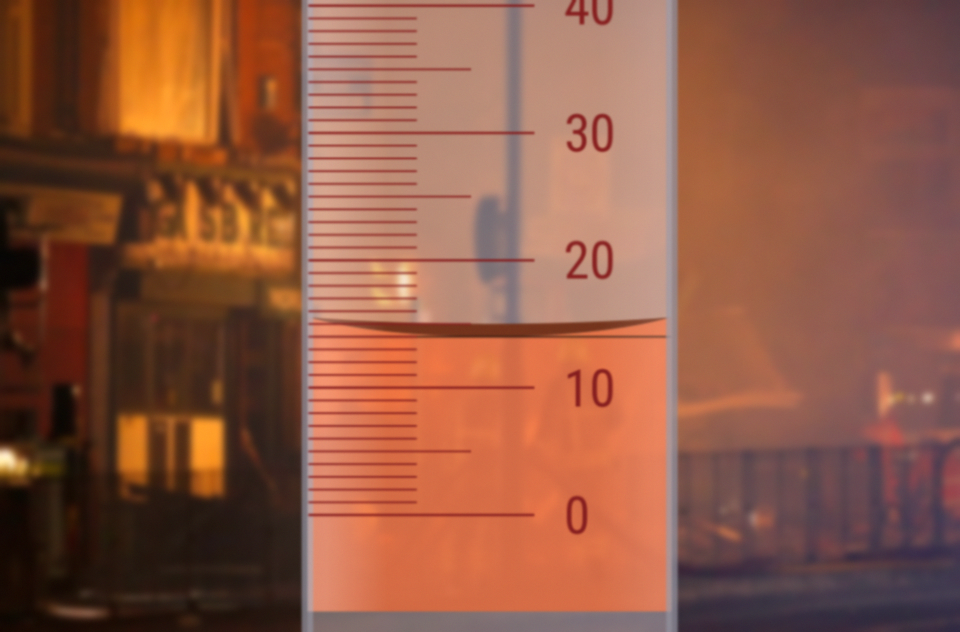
14; mL
